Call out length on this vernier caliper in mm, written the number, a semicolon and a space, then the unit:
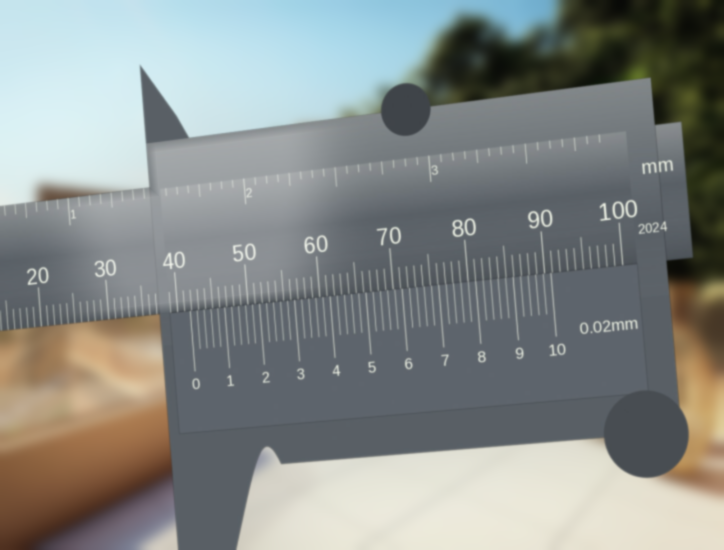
41.8; mm
